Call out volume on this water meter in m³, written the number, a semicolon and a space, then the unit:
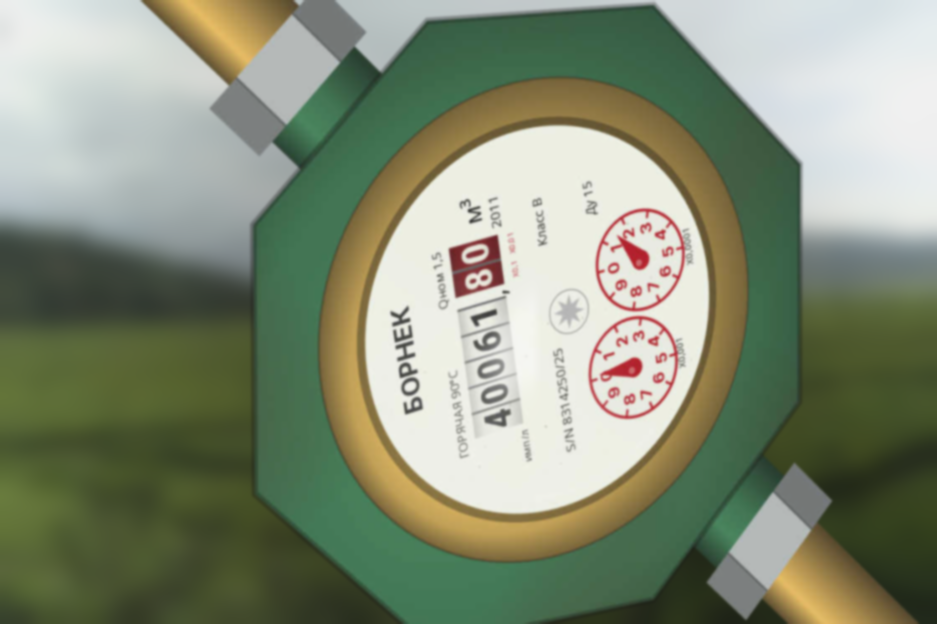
40061.8001; m³
